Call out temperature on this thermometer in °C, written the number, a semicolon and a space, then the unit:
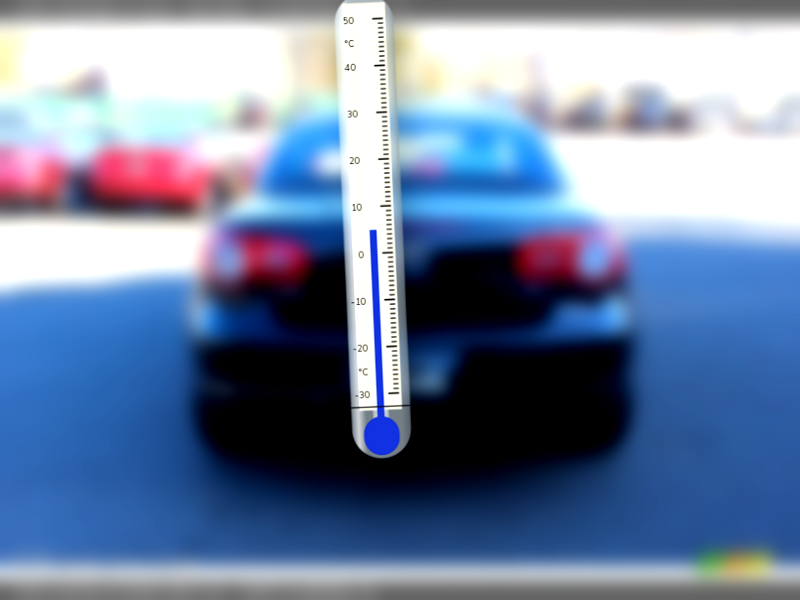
5; °C
